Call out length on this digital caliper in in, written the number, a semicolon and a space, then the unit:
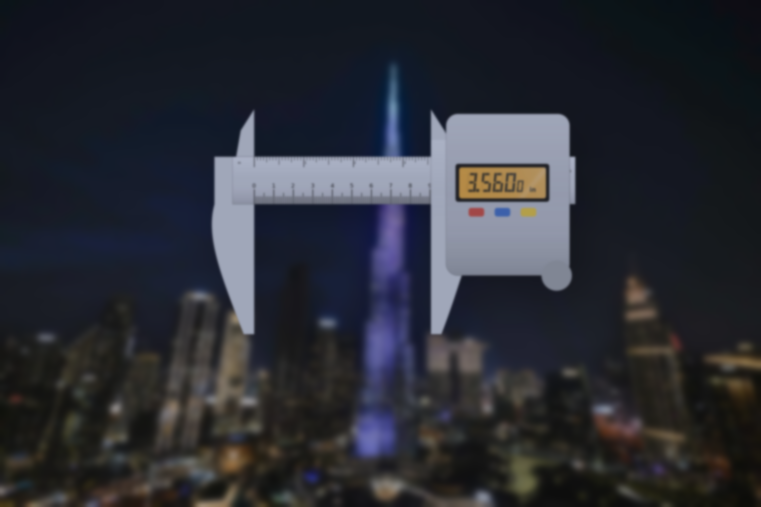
3.5600; in
